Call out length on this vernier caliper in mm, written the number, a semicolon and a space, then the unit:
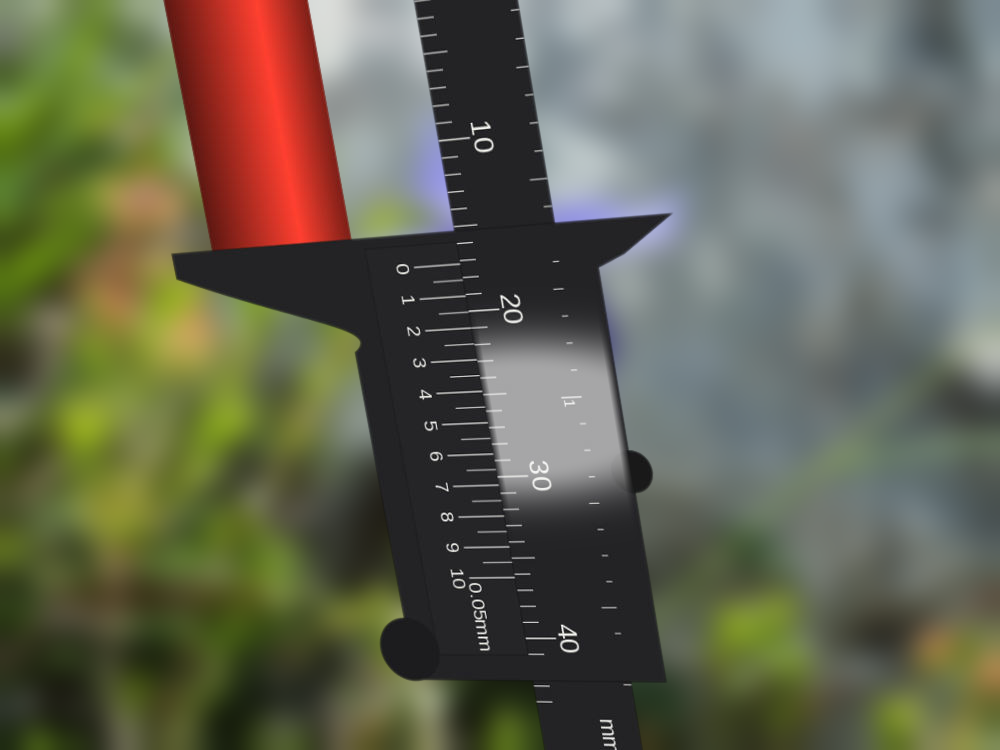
17.2; mm
